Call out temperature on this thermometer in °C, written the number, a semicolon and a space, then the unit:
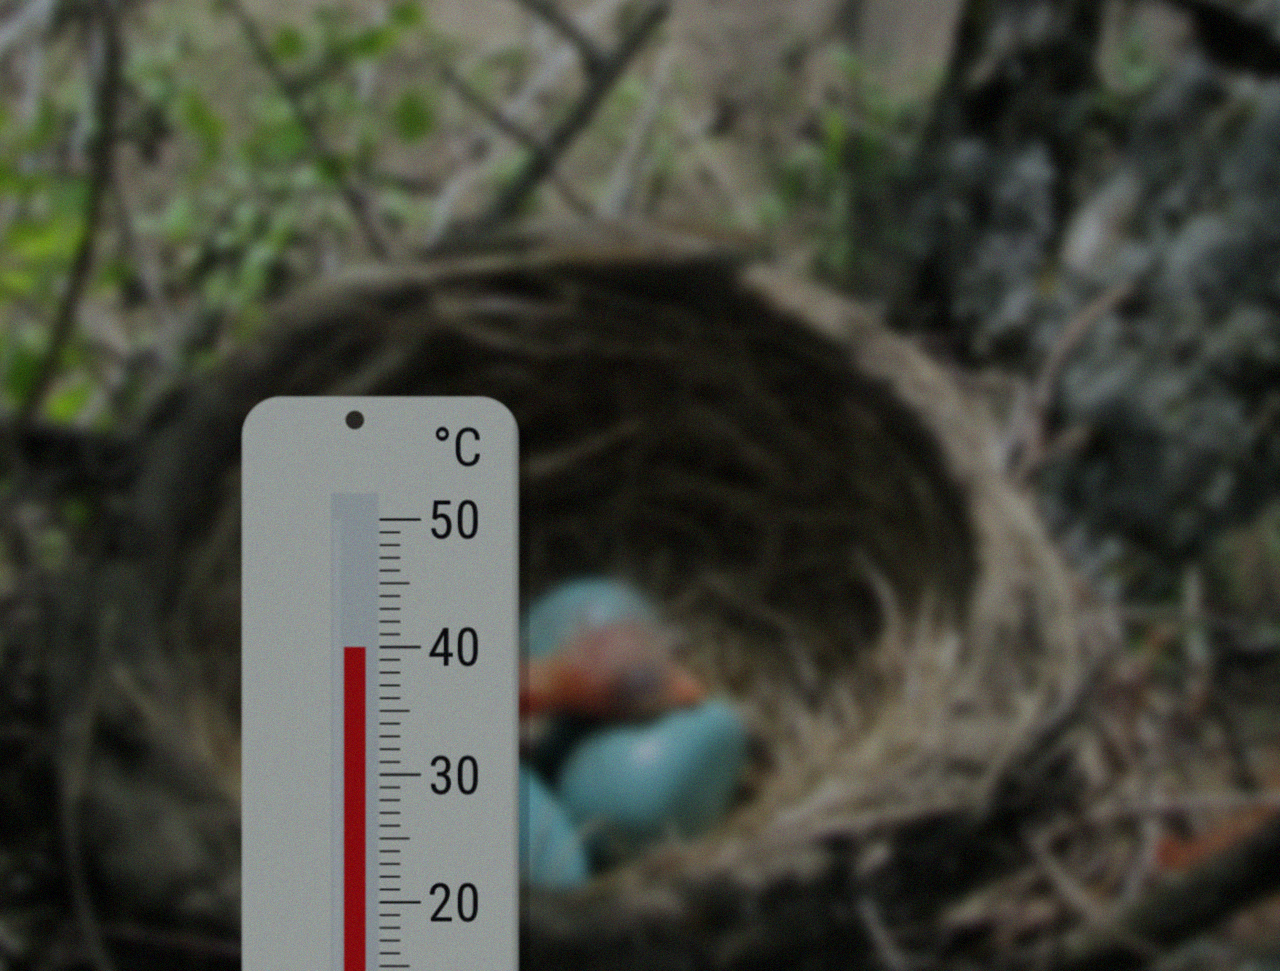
40; °C
